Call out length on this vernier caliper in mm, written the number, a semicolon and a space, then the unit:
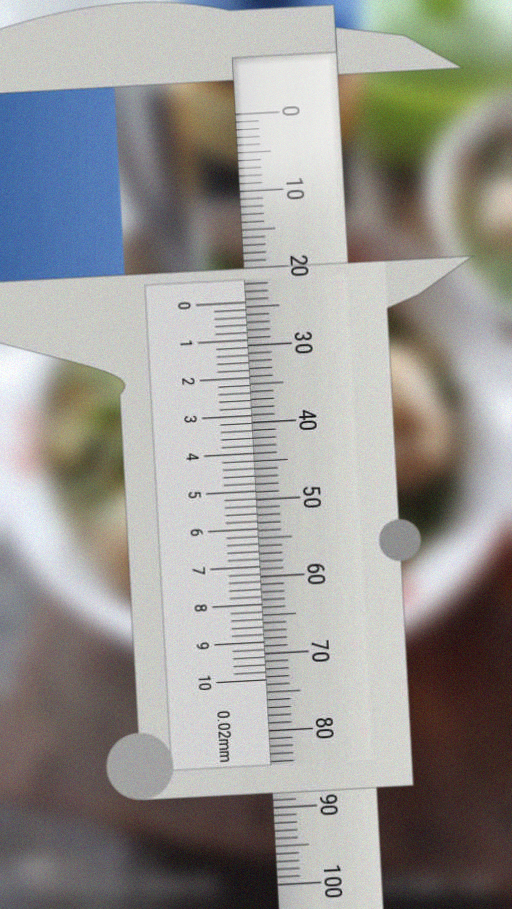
24.4; mm
